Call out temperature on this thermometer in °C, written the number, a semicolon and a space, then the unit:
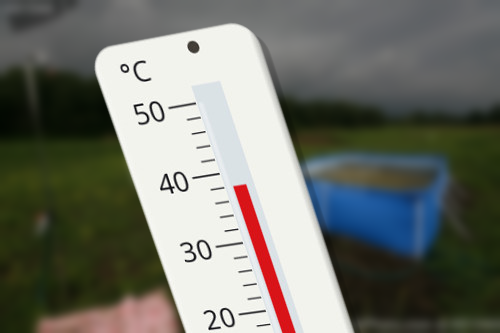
38; °C
